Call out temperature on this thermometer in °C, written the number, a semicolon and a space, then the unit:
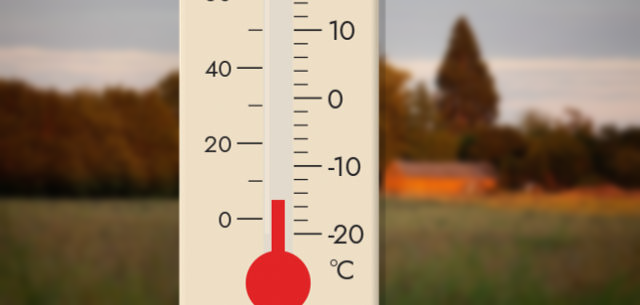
-15; °C
